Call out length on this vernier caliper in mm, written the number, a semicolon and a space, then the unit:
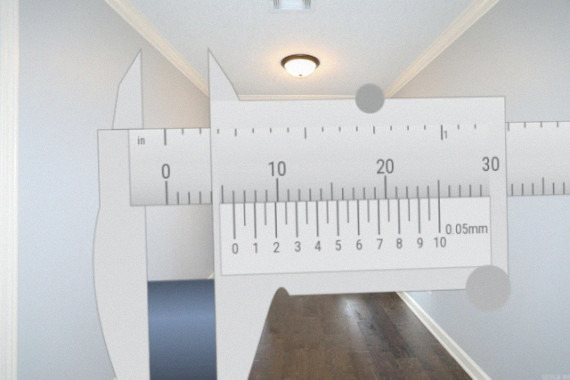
6.0; mm
